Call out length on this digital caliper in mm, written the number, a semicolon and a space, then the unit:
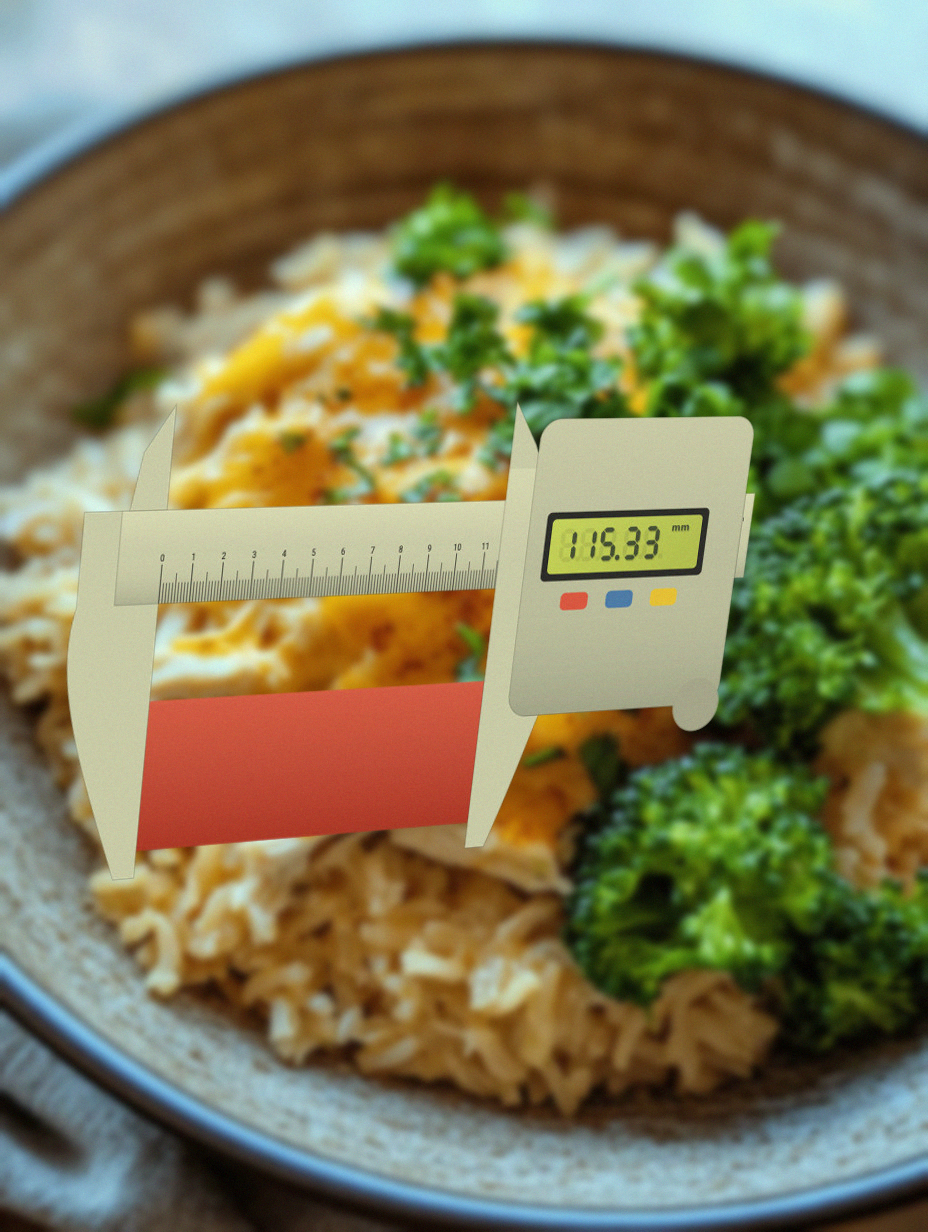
115.33; mm
